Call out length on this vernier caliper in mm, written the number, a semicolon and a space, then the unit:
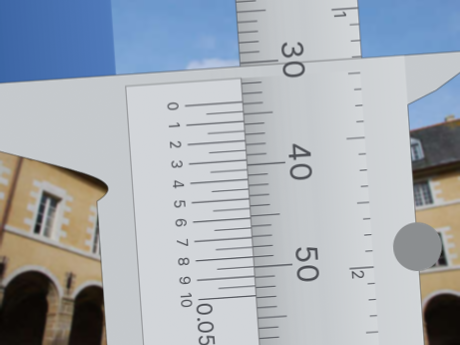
33.8; mm
